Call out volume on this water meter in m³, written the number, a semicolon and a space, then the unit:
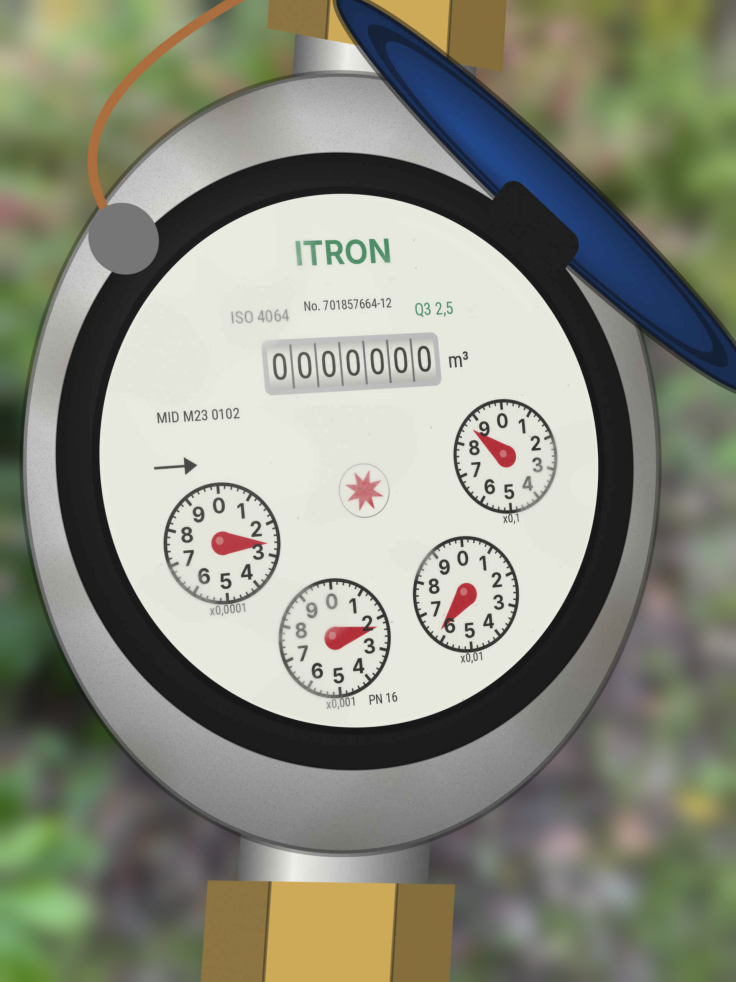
0.8622; m³
